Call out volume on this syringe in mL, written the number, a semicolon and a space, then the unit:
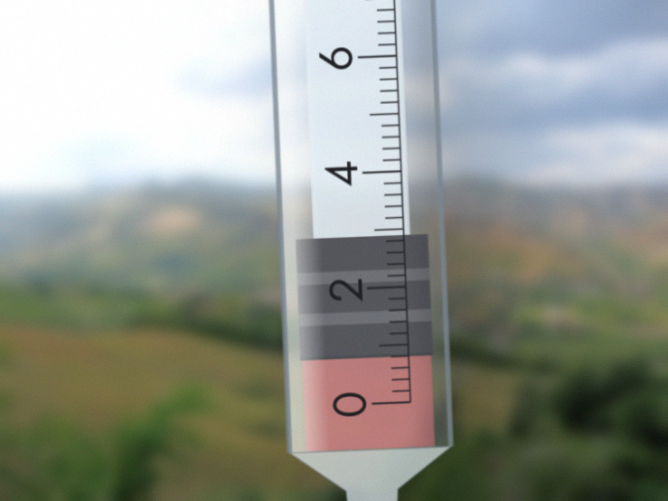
0.8; mL
